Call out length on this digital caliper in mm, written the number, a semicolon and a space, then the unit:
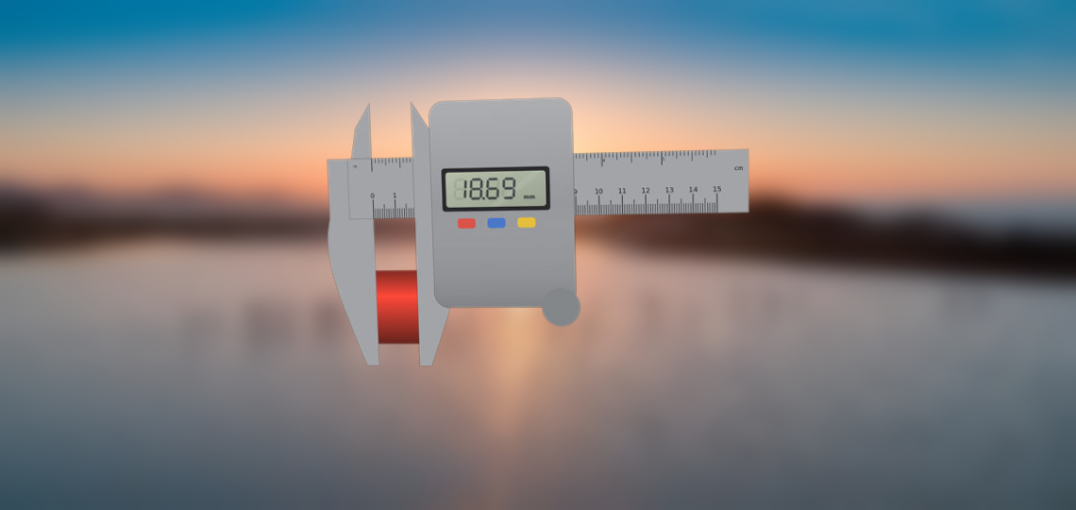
18.69; mm
